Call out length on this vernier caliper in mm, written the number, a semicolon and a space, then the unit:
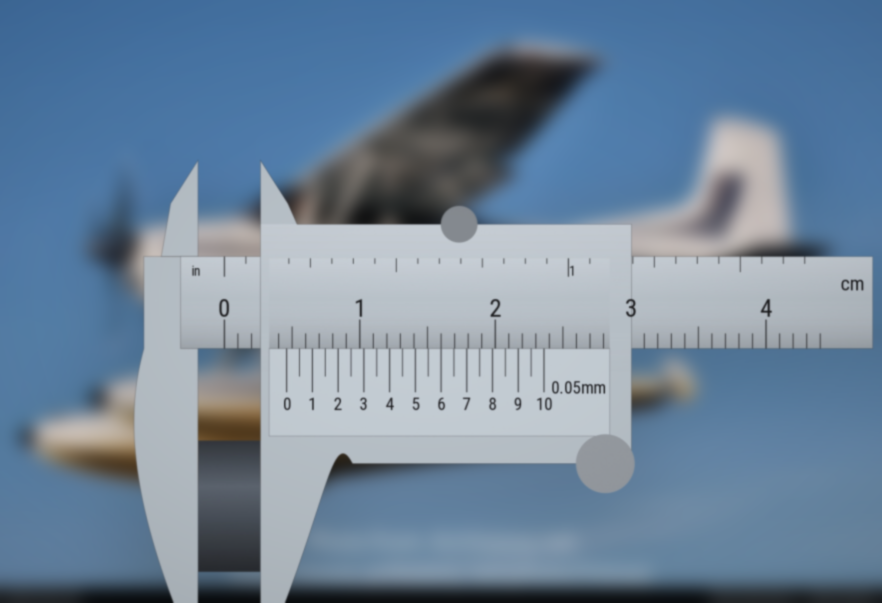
4.6; mm
